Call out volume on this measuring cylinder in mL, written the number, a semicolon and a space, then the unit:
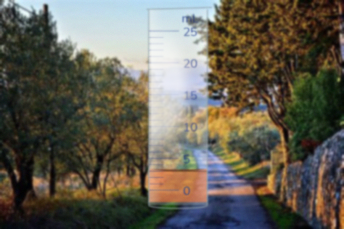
3; mL
